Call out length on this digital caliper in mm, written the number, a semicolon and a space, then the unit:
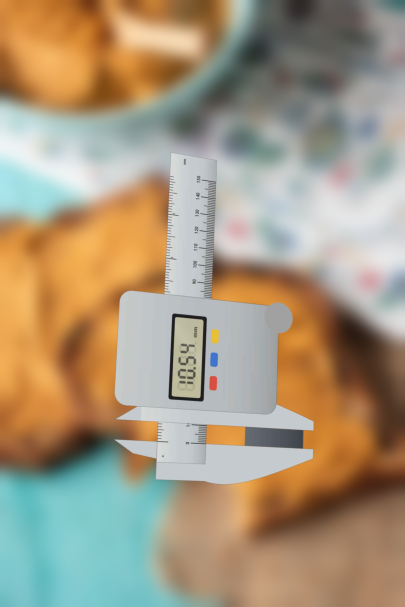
10.54; mm
